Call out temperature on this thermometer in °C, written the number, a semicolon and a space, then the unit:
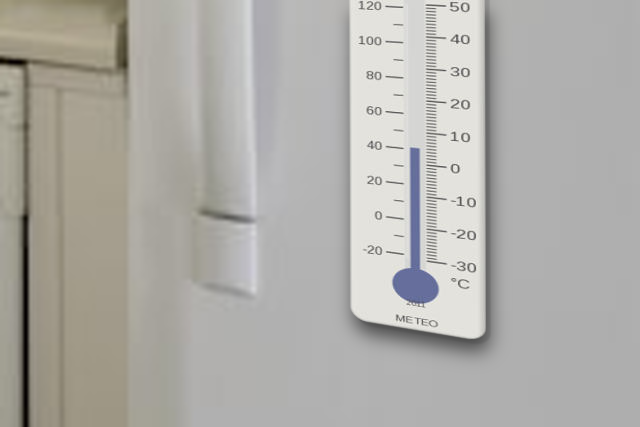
5; °C
